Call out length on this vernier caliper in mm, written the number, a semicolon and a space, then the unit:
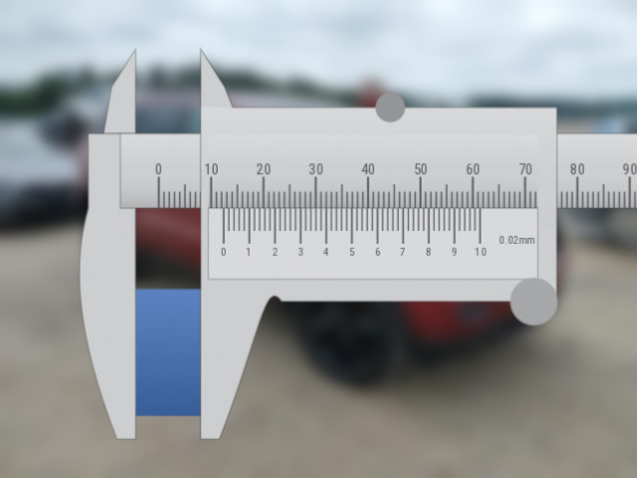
12.4; mm
